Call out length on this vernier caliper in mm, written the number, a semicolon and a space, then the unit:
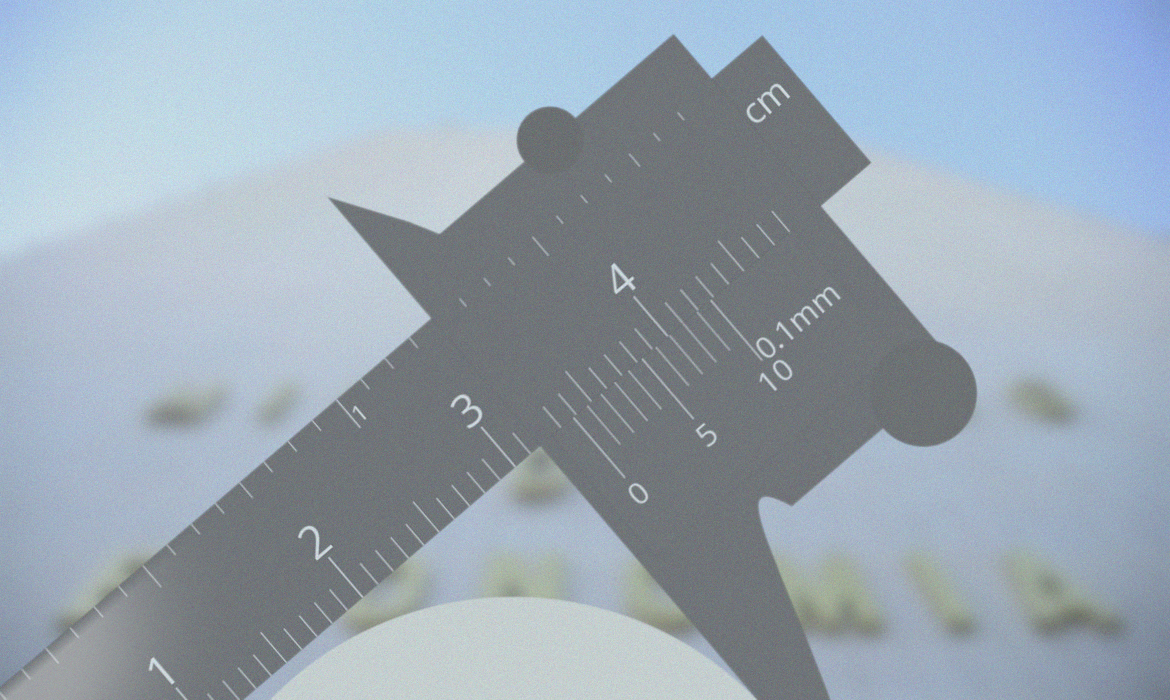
33.8; mm
